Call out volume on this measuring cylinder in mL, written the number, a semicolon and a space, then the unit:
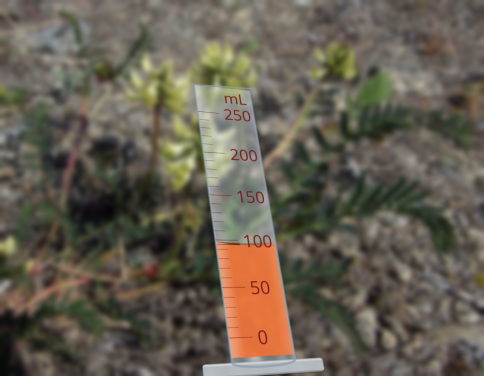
95; mL
